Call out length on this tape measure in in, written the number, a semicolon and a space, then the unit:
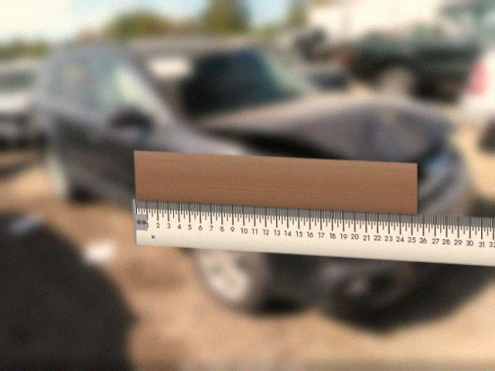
25.5; in
